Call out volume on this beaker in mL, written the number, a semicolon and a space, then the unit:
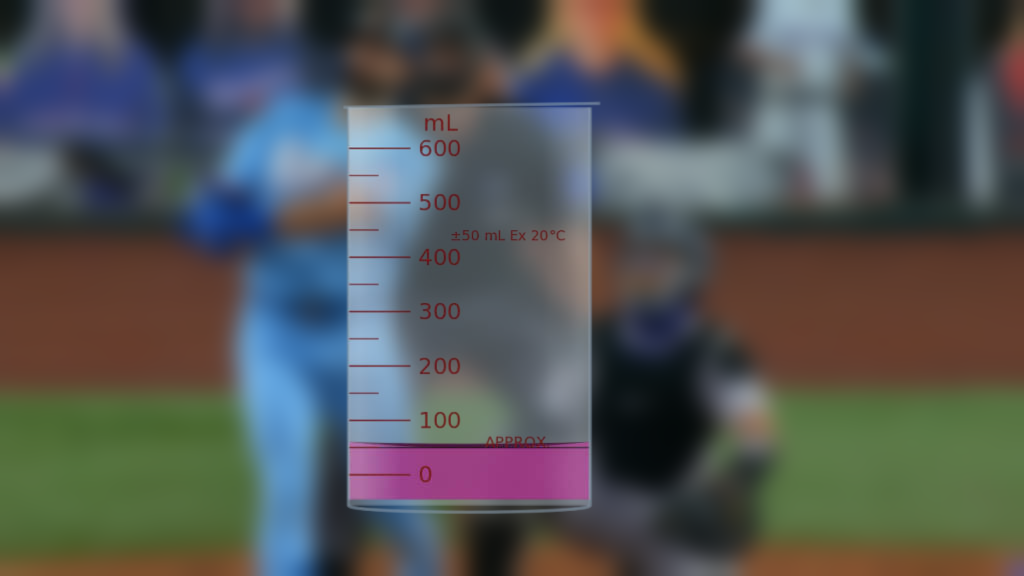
50; mL
